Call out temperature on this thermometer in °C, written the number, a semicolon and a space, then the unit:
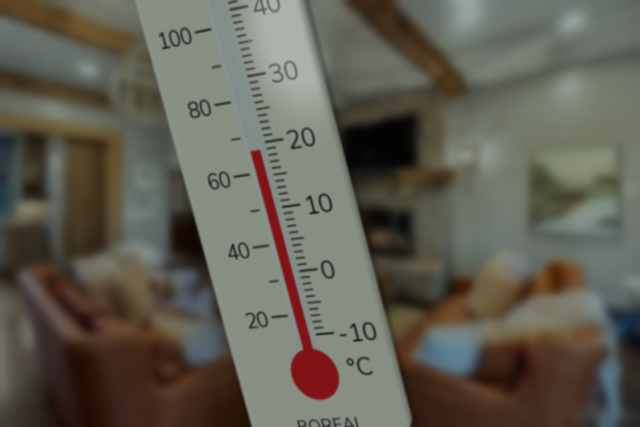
19; °C
